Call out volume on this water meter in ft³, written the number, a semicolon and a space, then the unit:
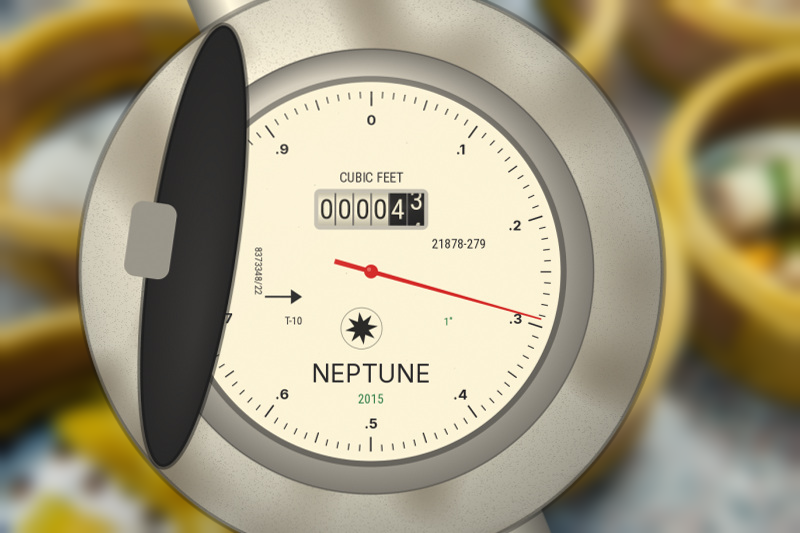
43.29; ft³
